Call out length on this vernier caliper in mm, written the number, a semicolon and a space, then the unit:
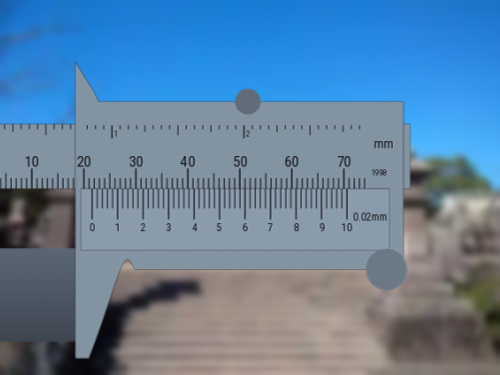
21.6; mm
